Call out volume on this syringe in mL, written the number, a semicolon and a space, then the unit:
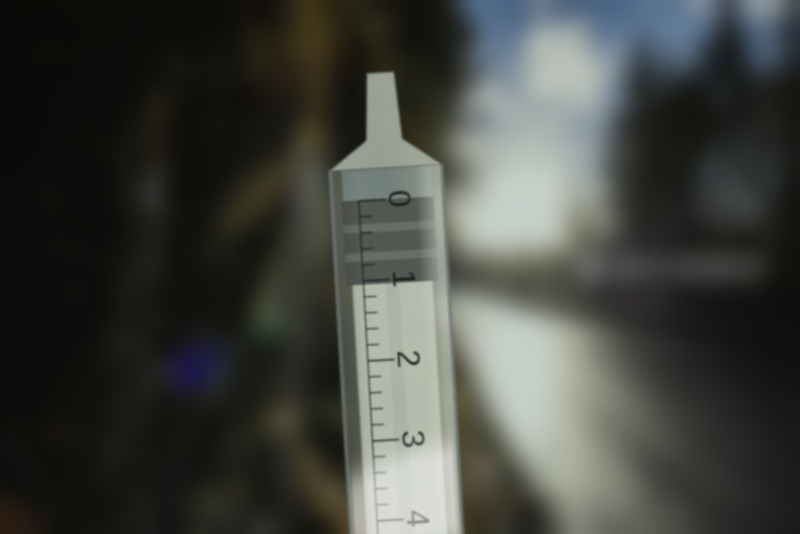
0; mL
